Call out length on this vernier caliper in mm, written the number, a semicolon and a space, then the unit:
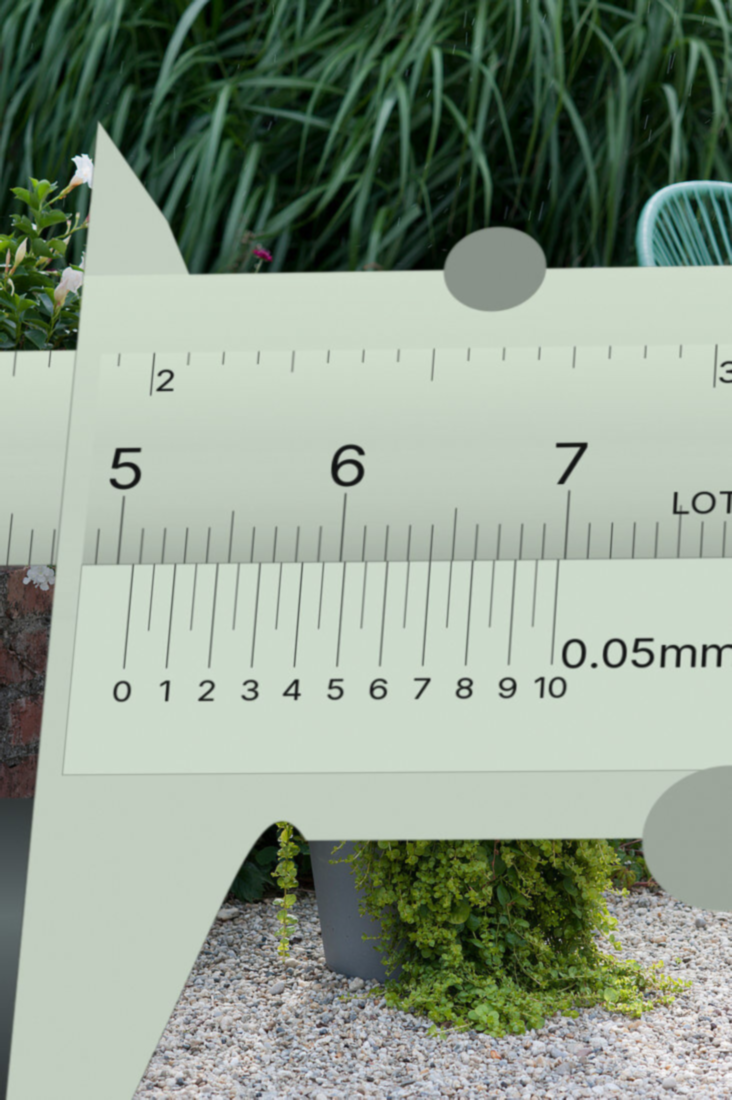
50.7; mm
